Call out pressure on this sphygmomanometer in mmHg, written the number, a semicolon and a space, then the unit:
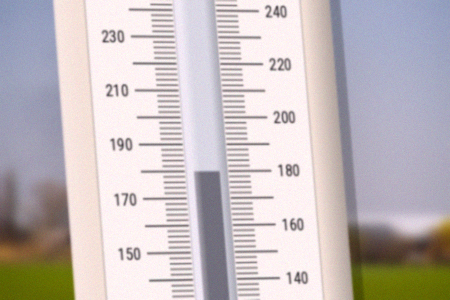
180; mmHg
